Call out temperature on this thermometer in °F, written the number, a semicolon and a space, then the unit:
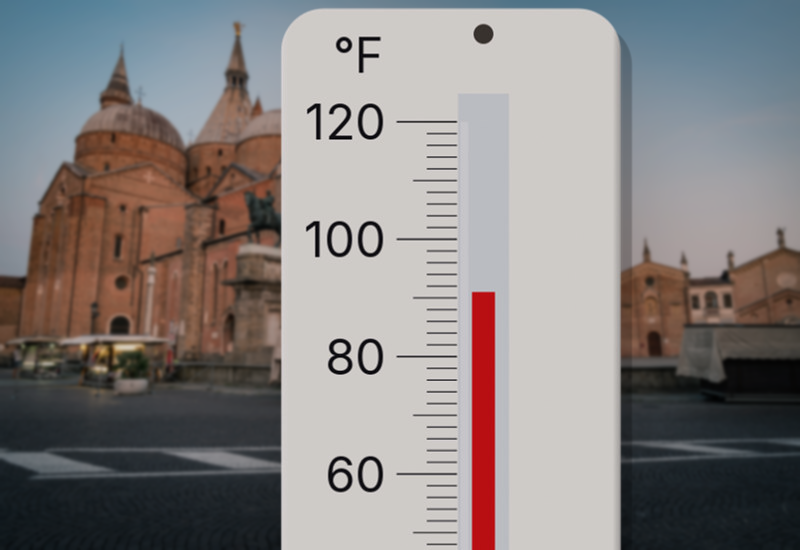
91; °F
